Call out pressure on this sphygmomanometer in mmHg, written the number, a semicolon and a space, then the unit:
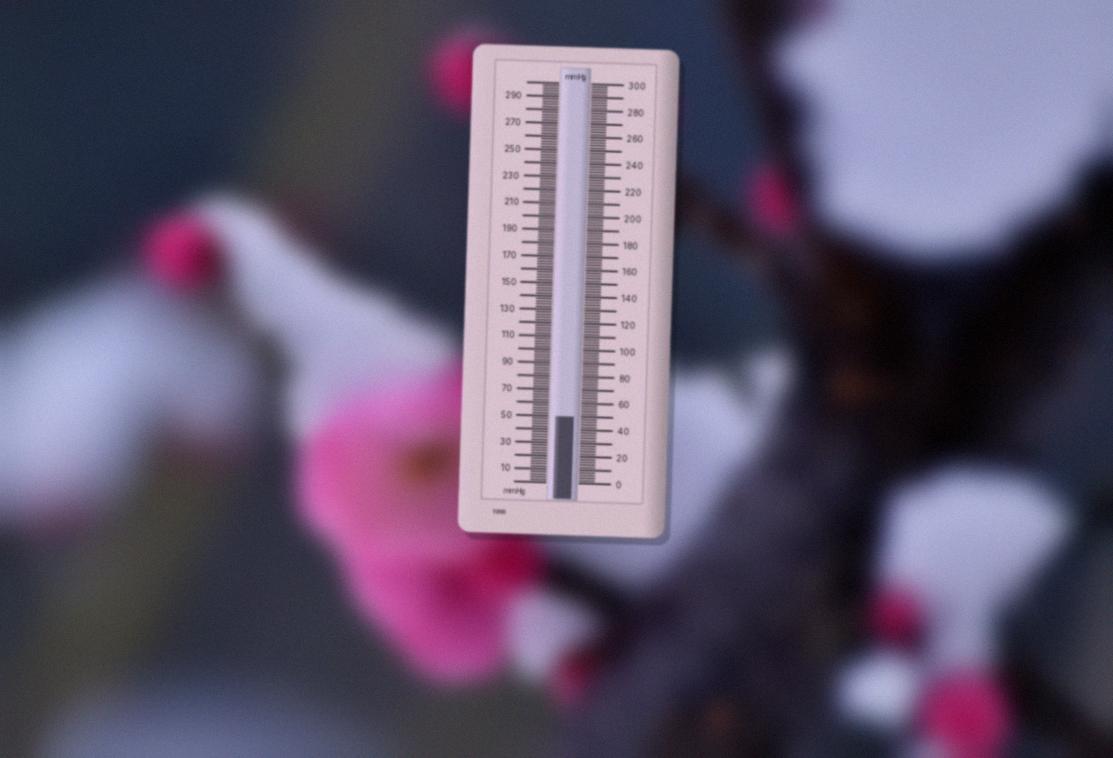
50; mmHg
